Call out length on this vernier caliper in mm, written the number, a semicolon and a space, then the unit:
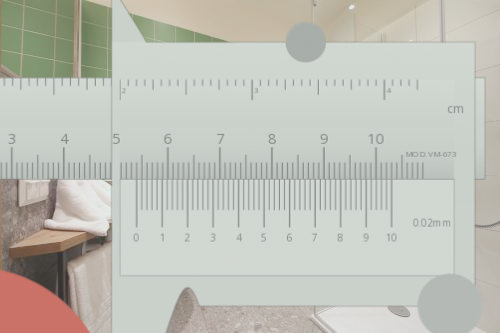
54.0; mm
